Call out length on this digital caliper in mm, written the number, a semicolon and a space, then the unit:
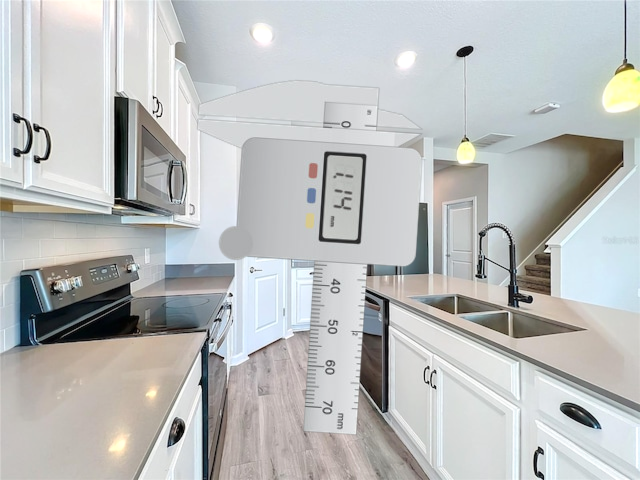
1.14; mm
